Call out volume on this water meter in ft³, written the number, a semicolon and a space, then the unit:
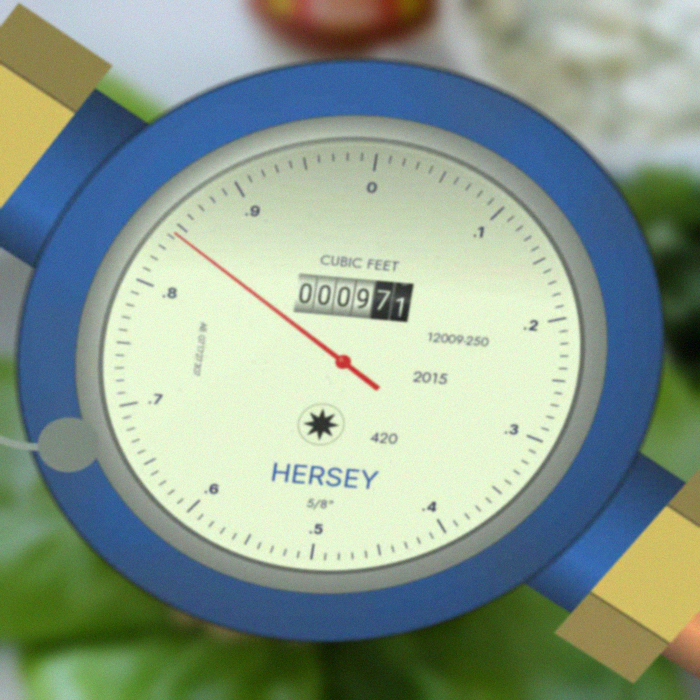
970.84; ft³
